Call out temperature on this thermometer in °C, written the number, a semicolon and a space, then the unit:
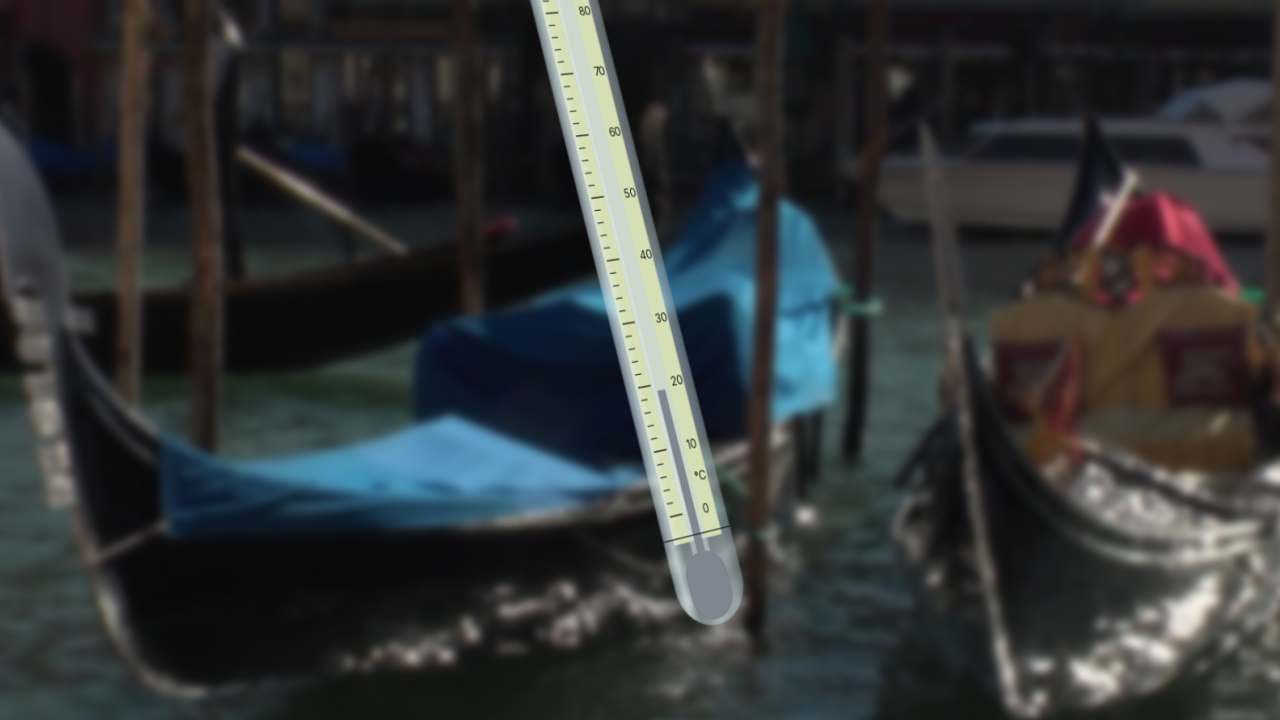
19; °C
